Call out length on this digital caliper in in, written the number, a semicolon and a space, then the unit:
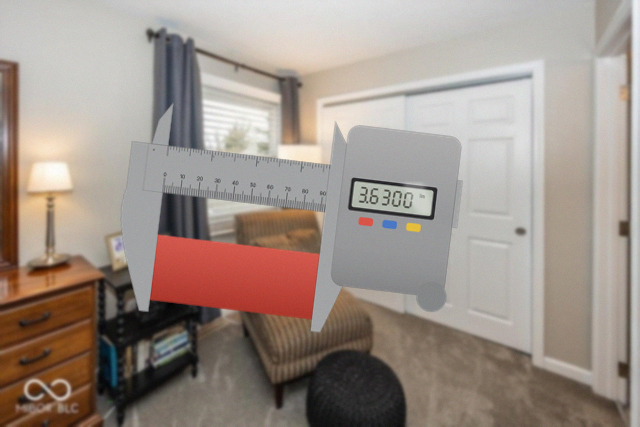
3.6300; in
